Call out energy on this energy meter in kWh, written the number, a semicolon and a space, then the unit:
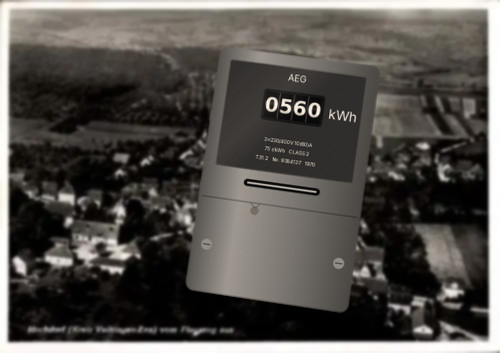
560; kWh
